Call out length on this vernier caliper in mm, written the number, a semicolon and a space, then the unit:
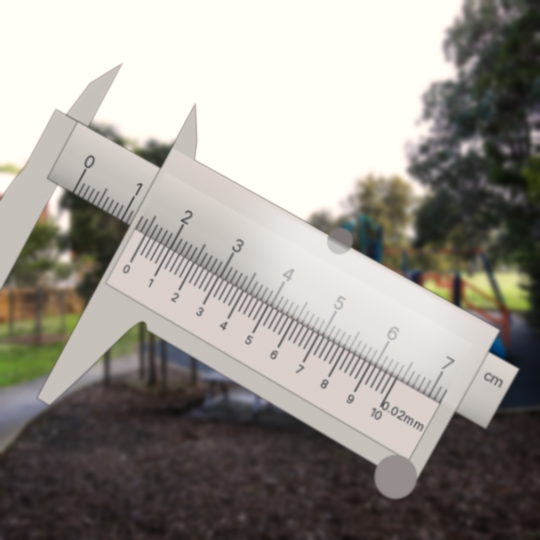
15.0; mm
